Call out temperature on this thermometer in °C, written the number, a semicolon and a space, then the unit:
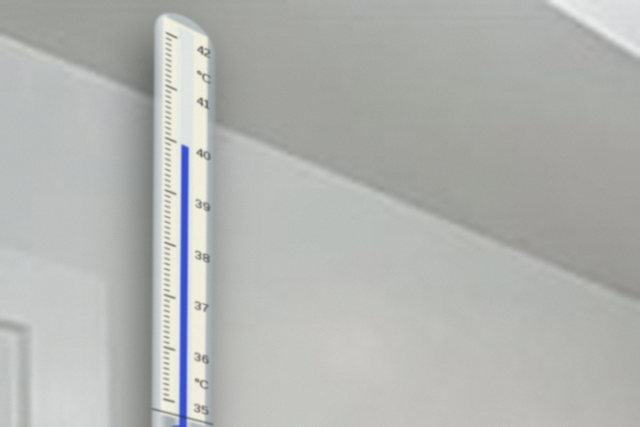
40; °C
